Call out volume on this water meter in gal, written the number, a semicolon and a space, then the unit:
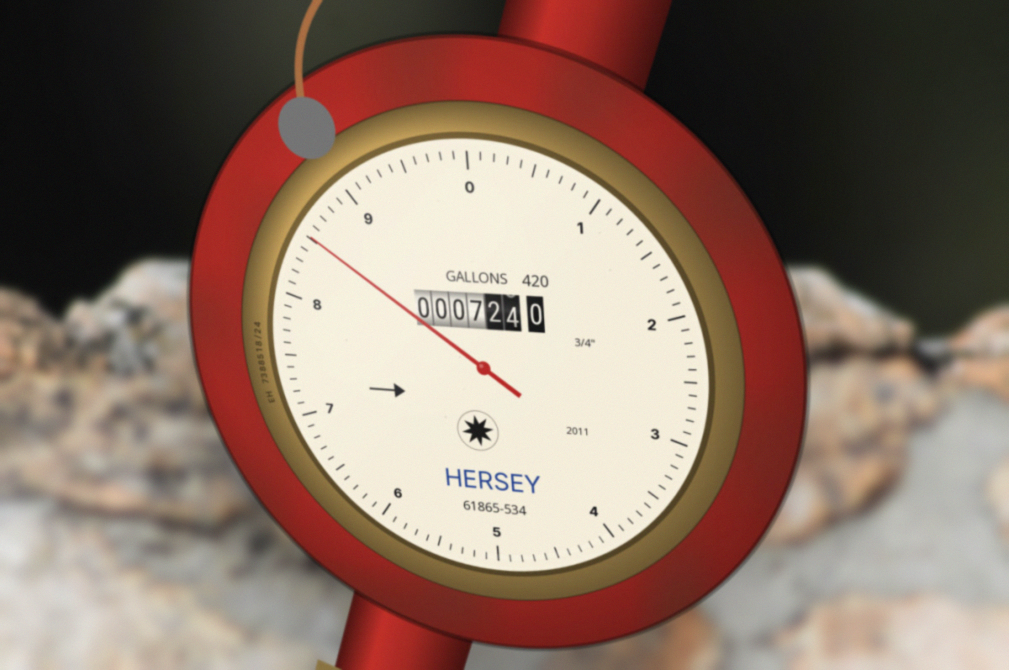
7238.5; gal
